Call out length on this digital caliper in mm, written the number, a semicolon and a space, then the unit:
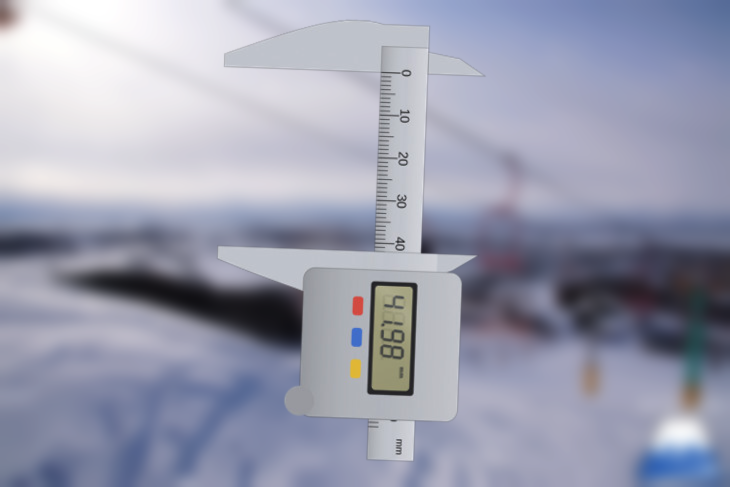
41.98; mm
